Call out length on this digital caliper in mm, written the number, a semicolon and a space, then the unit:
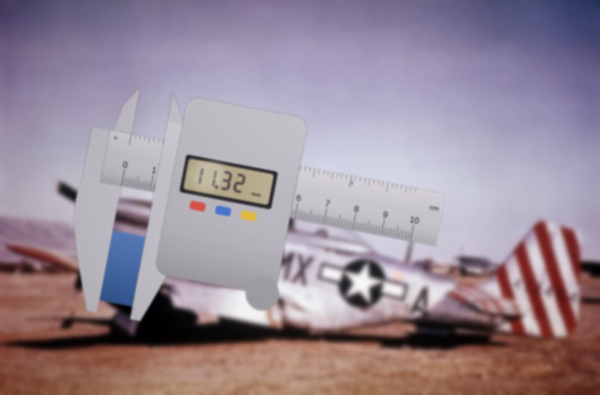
11.32; mm
